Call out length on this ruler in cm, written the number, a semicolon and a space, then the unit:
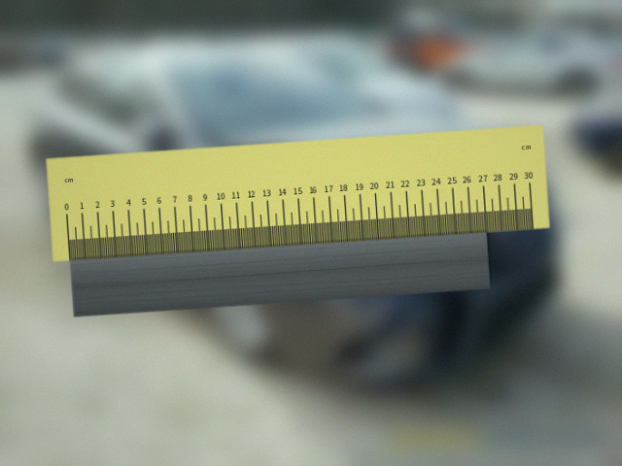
27; cm
